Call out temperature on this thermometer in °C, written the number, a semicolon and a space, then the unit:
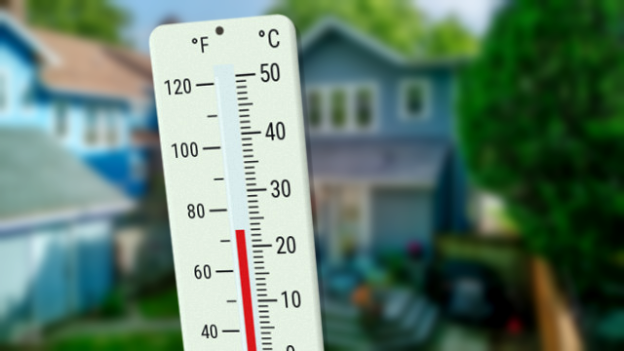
23; °C
